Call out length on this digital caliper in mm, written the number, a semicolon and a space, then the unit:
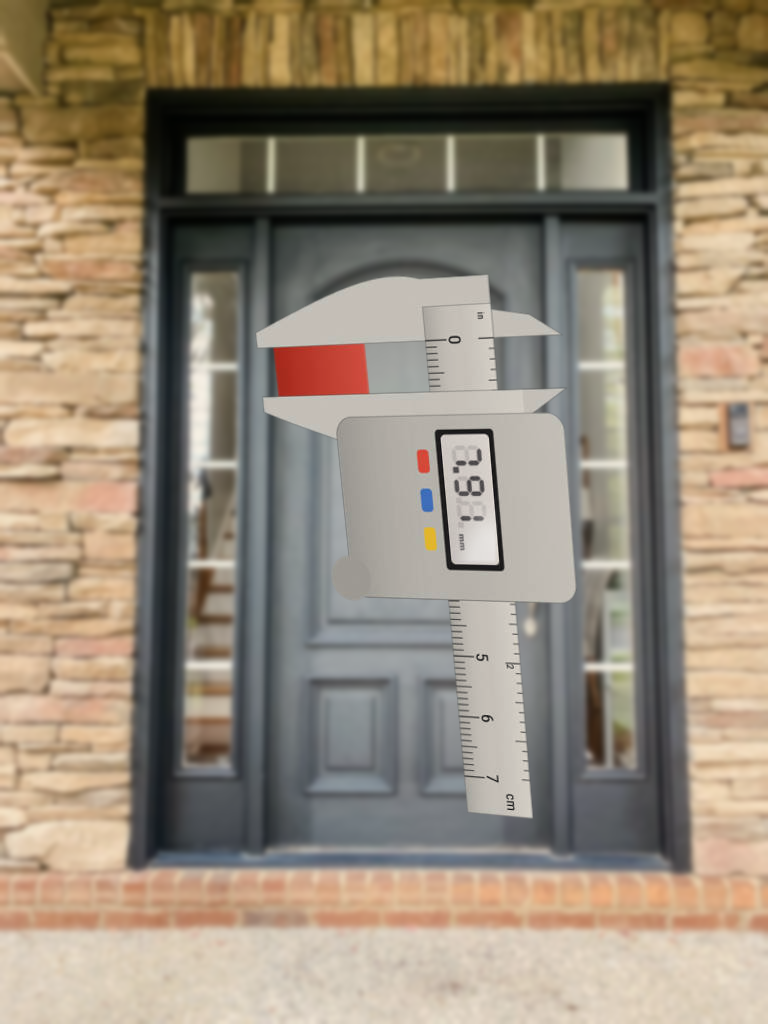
7.91; mm
